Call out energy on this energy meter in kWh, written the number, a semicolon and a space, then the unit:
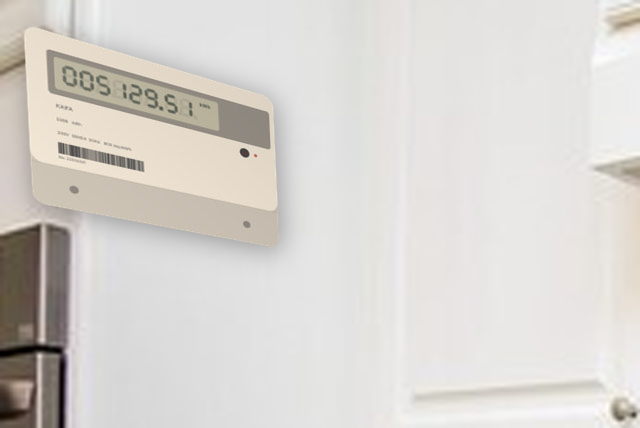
5129.51; kWh
